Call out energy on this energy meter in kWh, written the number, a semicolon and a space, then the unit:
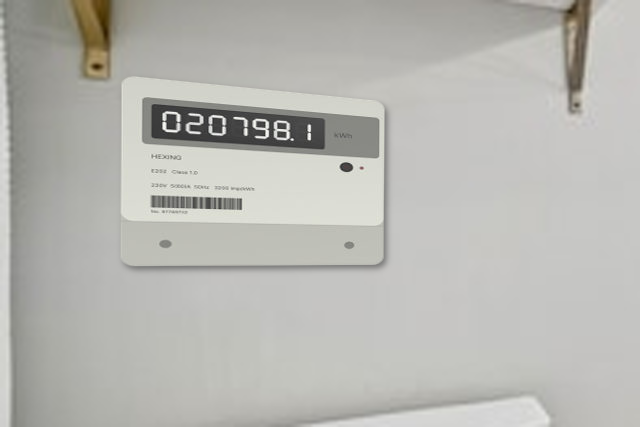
20798.1; kWh
